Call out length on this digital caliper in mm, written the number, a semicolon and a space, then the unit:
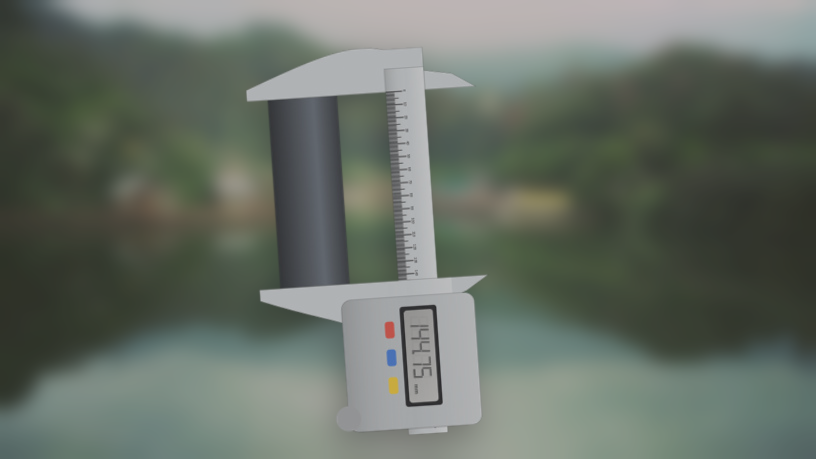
144.75; mm
